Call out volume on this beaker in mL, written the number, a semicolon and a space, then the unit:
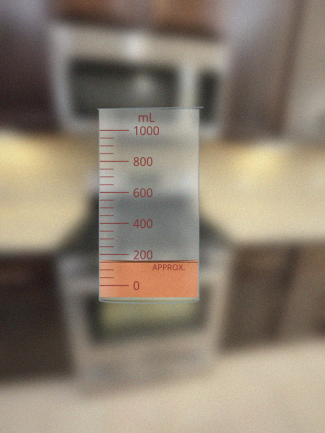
150; mL
